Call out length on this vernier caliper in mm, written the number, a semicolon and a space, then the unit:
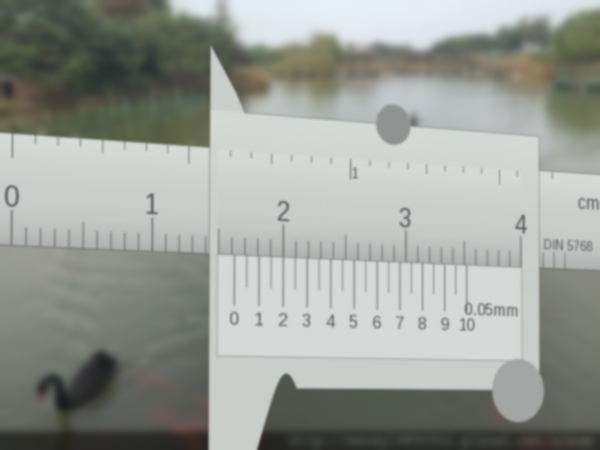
16.2; mm
